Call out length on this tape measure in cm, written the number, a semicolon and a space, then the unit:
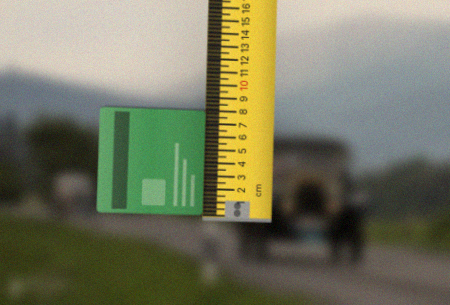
8; cm
